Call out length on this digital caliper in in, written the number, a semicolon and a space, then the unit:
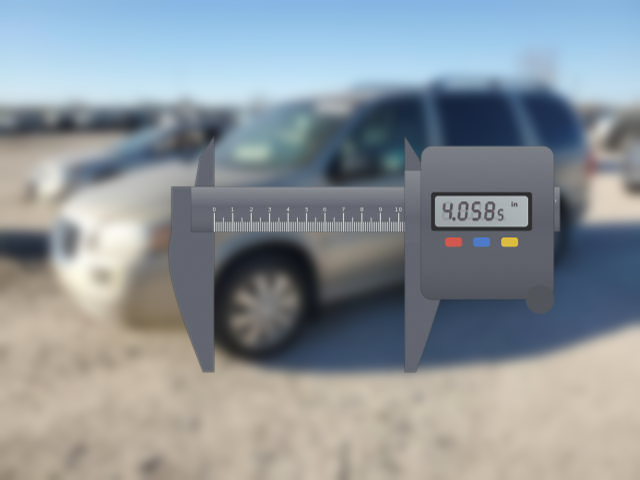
4.0585; in
